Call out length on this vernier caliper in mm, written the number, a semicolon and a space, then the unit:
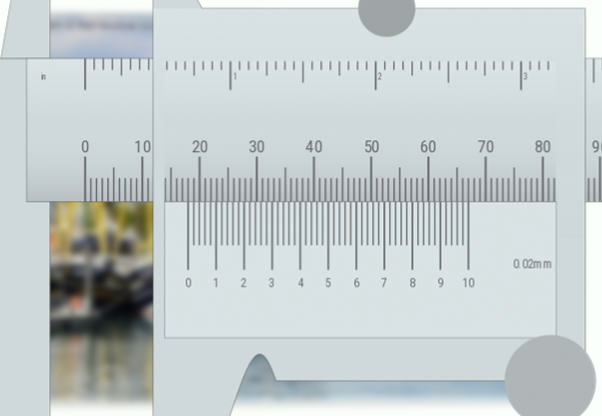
18.0; mm
